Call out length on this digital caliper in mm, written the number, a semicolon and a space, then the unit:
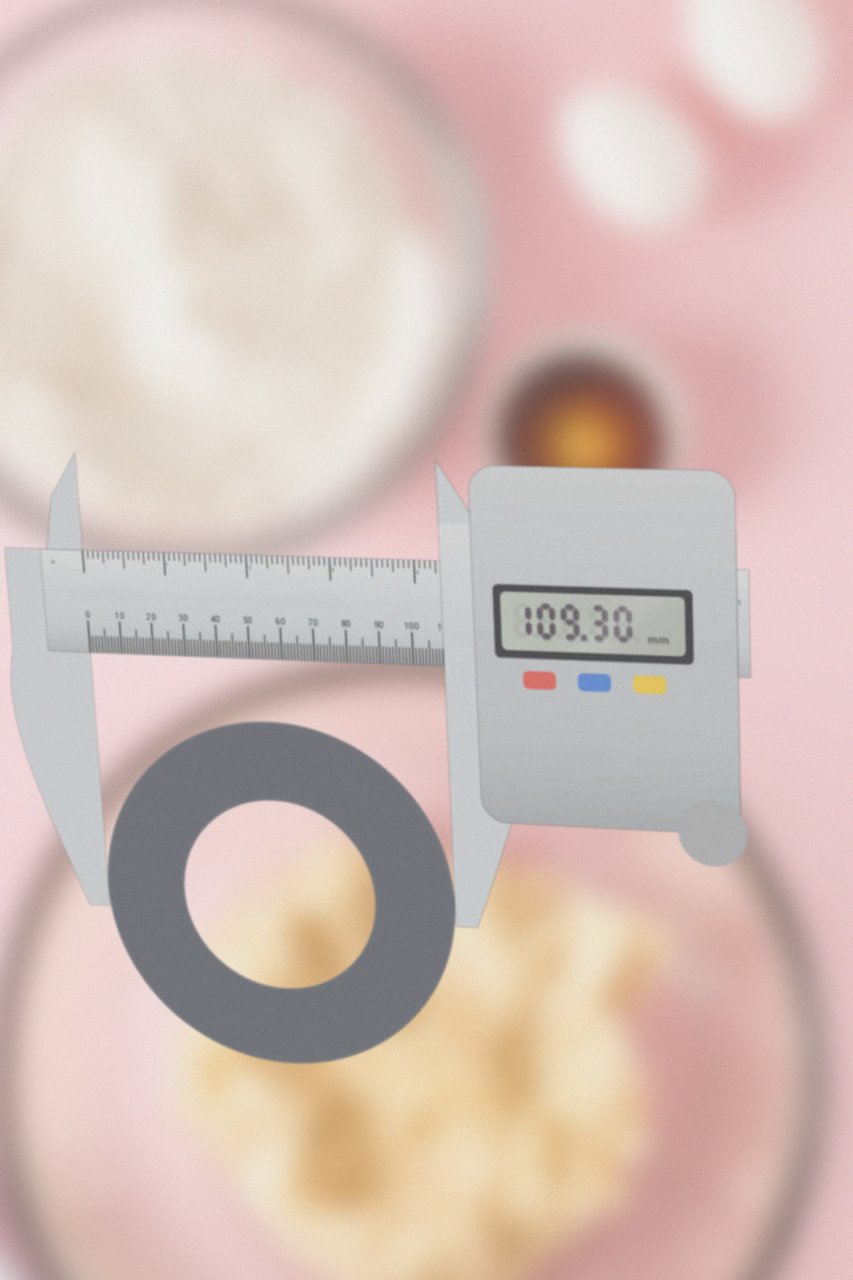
109.30; mm
